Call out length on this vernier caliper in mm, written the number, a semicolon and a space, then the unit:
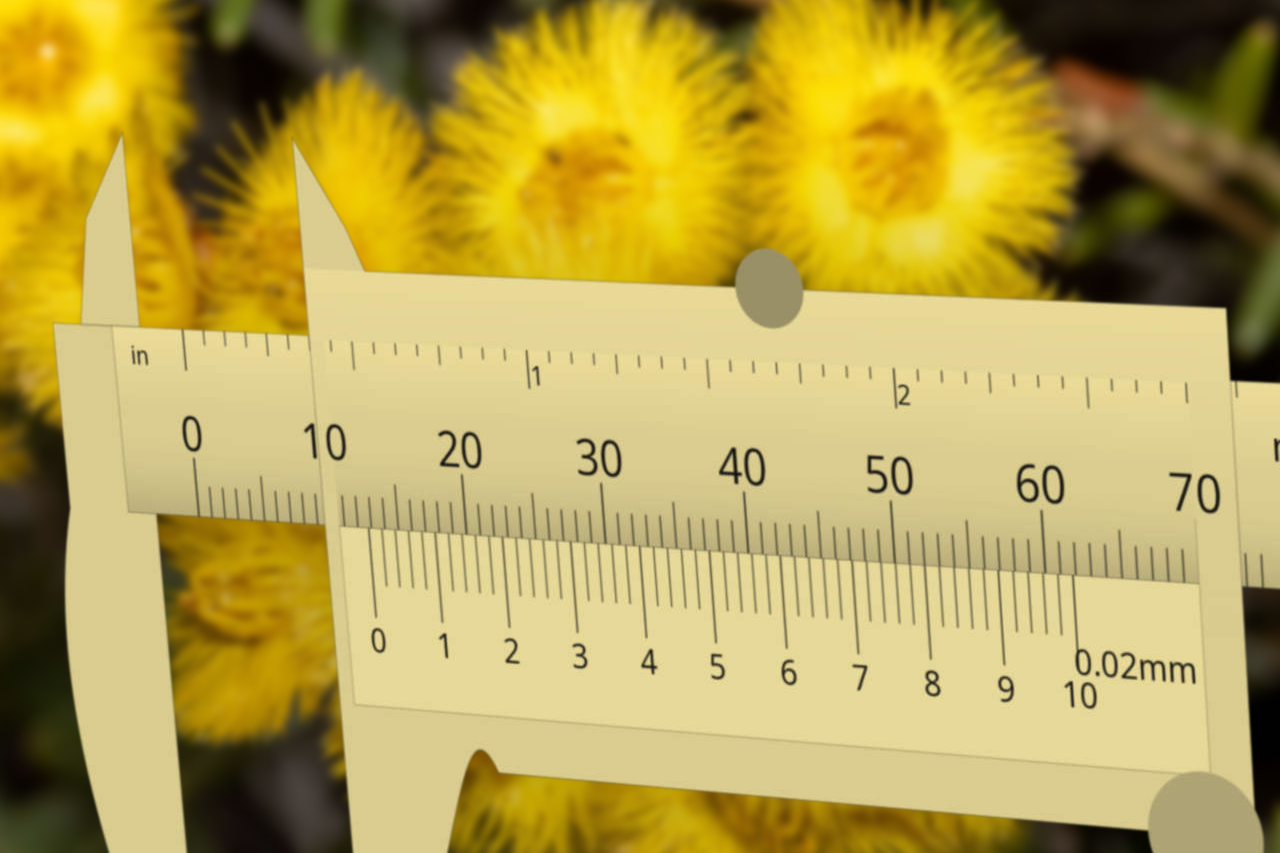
12.8; mm
